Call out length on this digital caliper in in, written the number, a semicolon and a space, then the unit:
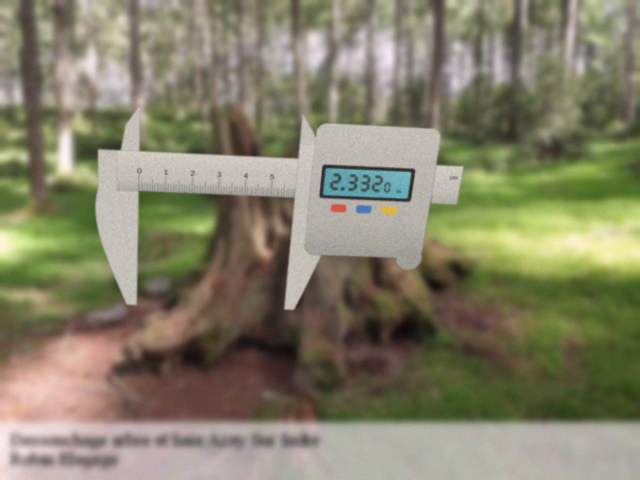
2.3320; in
